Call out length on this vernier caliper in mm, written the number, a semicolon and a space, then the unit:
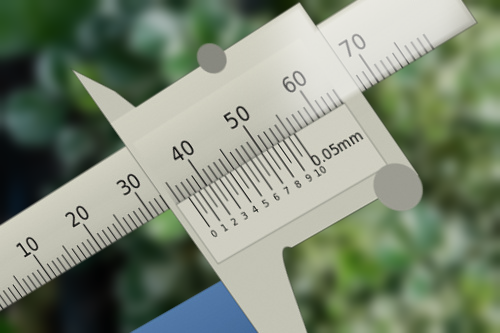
36.6; mm
